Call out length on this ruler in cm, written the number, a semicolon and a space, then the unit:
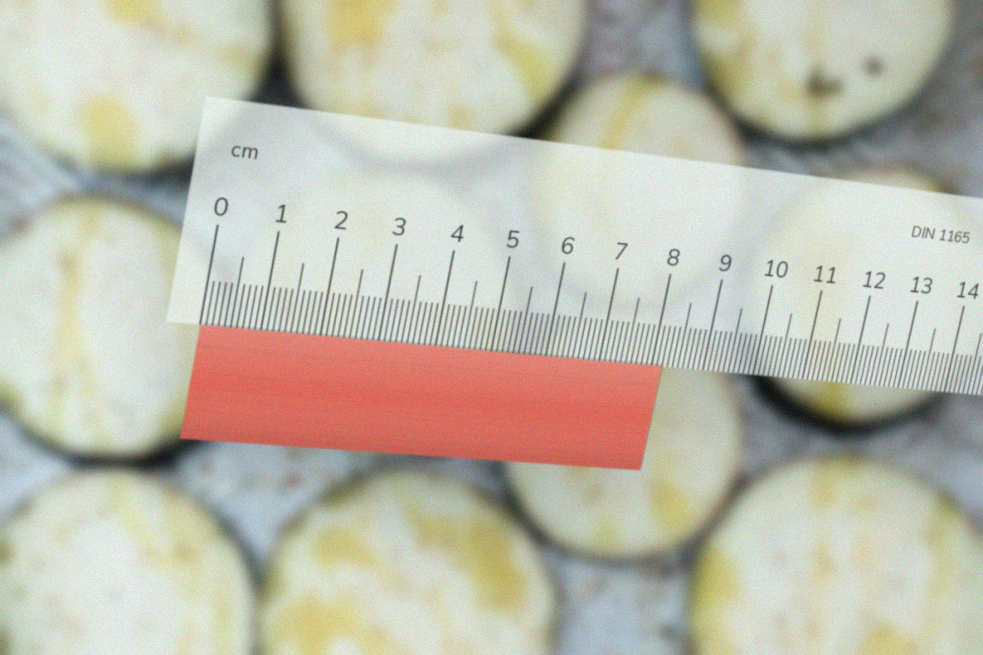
8.2; cm
